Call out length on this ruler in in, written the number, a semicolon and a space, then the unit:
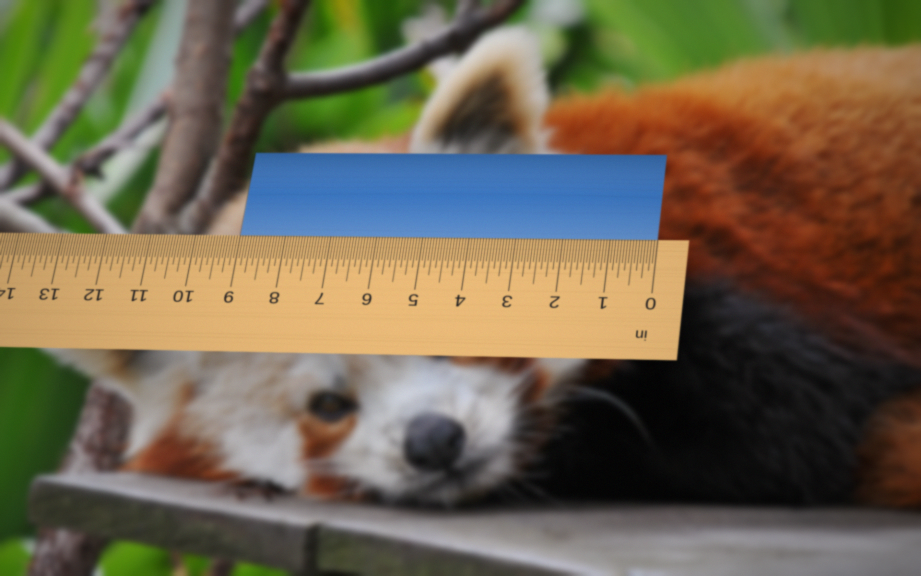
9; in
